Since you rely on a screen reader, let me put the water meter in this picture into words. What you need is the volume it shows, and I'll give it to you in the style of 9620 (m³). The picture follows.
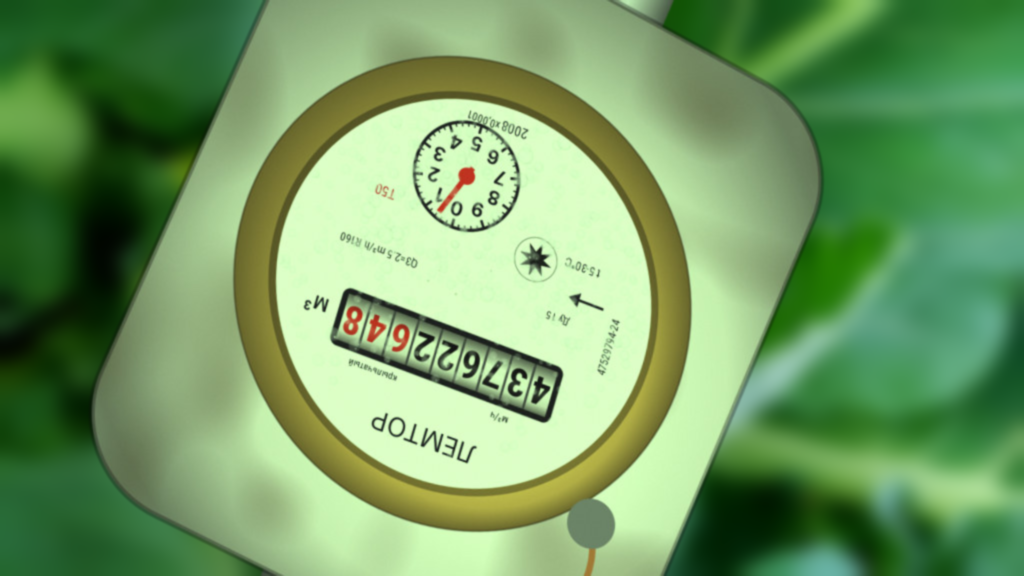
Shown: 437622.6480 (m³)
